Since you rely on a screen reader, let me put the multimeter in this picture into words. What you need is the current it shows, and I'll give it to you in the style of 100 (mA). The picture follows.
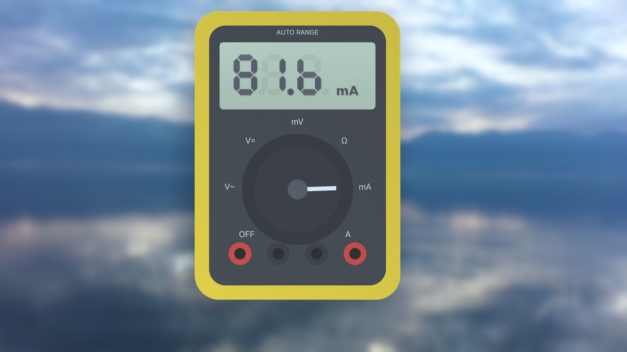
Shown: 81.6 (mA)
